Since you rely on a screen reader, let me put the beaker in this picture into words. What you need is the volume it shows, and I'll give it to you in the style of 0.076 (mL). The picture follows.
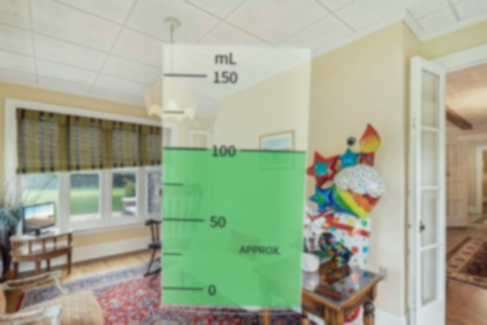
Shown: 100 (mL)
